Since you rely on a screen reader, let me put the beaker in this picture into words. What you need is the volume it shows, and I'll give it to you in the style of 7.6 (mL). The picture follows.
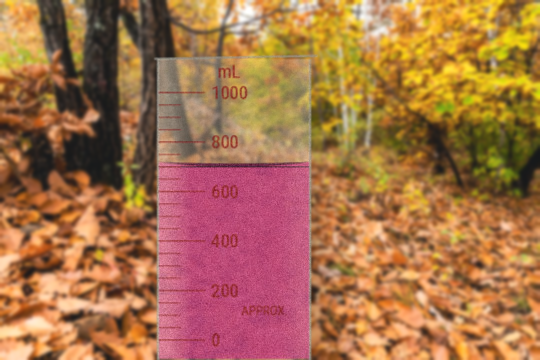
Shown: 700 (mL)
